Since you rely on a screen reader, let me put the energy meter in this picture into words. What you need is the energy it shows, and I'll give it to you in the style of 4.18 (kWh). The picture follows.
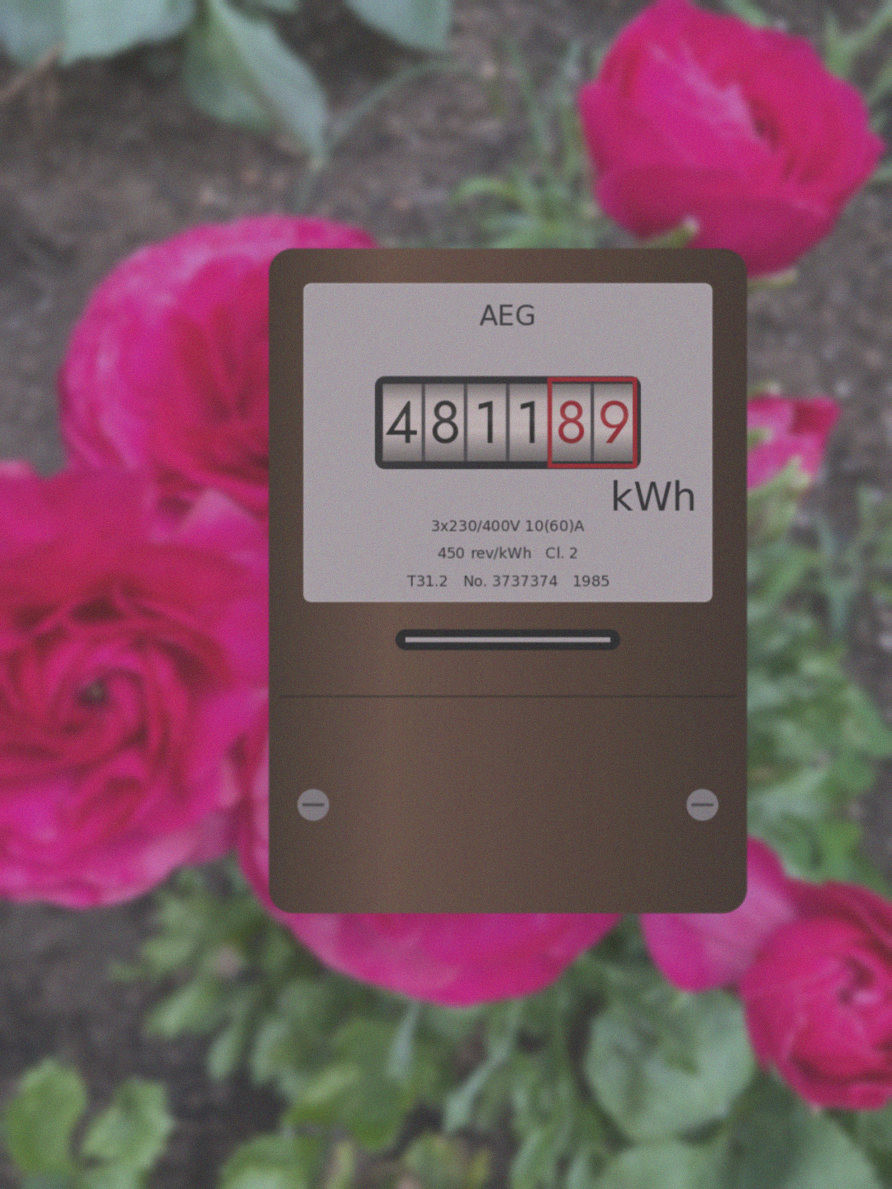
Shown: 4811.89 (kWh)
